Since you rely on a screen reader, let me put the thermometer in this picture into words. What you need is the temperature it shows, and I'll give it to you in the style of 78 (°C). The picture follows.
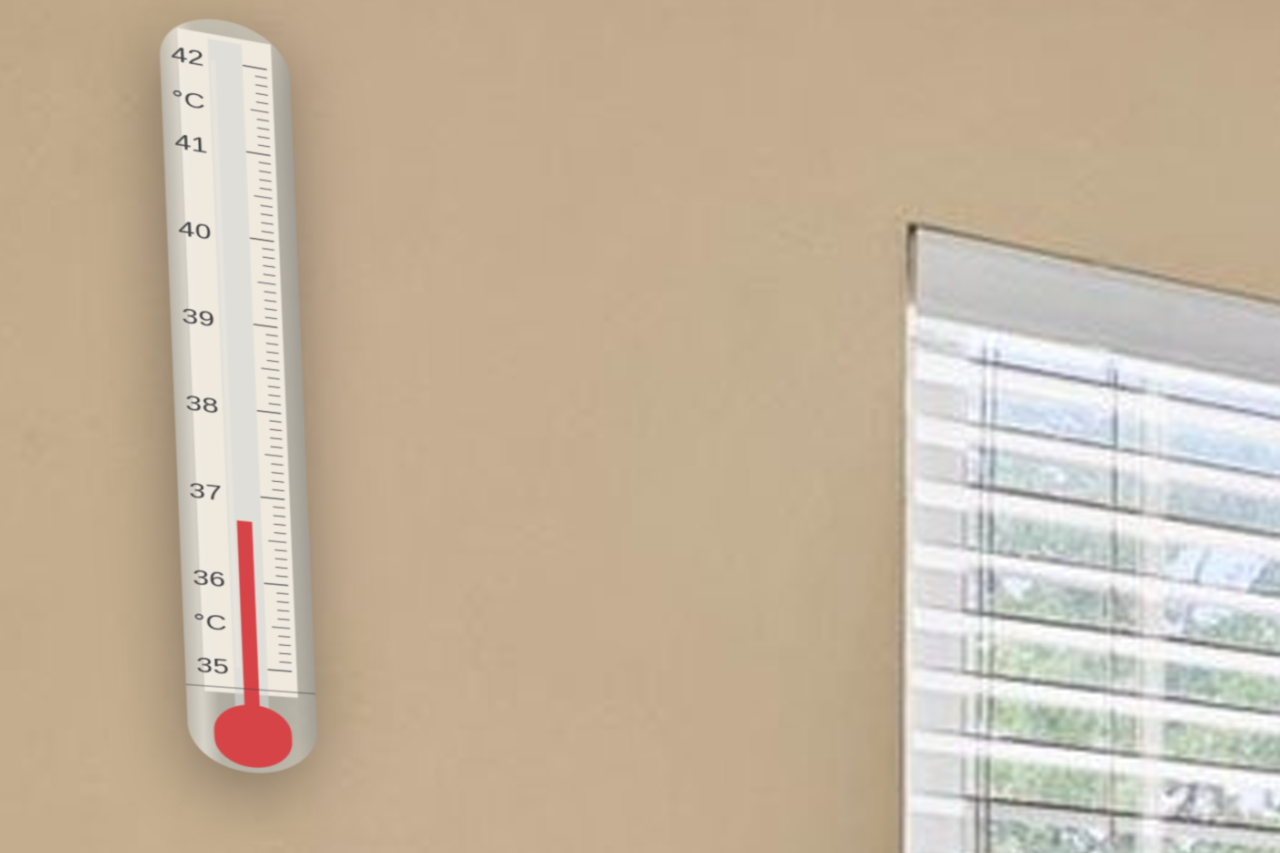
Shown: 36.7 (°C)
